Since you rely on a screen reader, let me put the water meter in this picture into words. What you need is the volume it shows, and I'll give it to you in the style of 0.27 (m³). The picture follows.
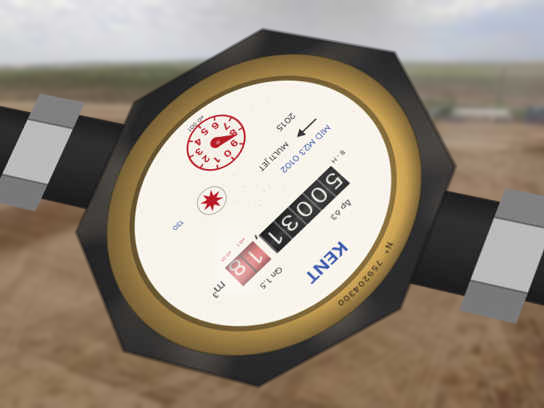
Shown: 50031.178 (m³)
